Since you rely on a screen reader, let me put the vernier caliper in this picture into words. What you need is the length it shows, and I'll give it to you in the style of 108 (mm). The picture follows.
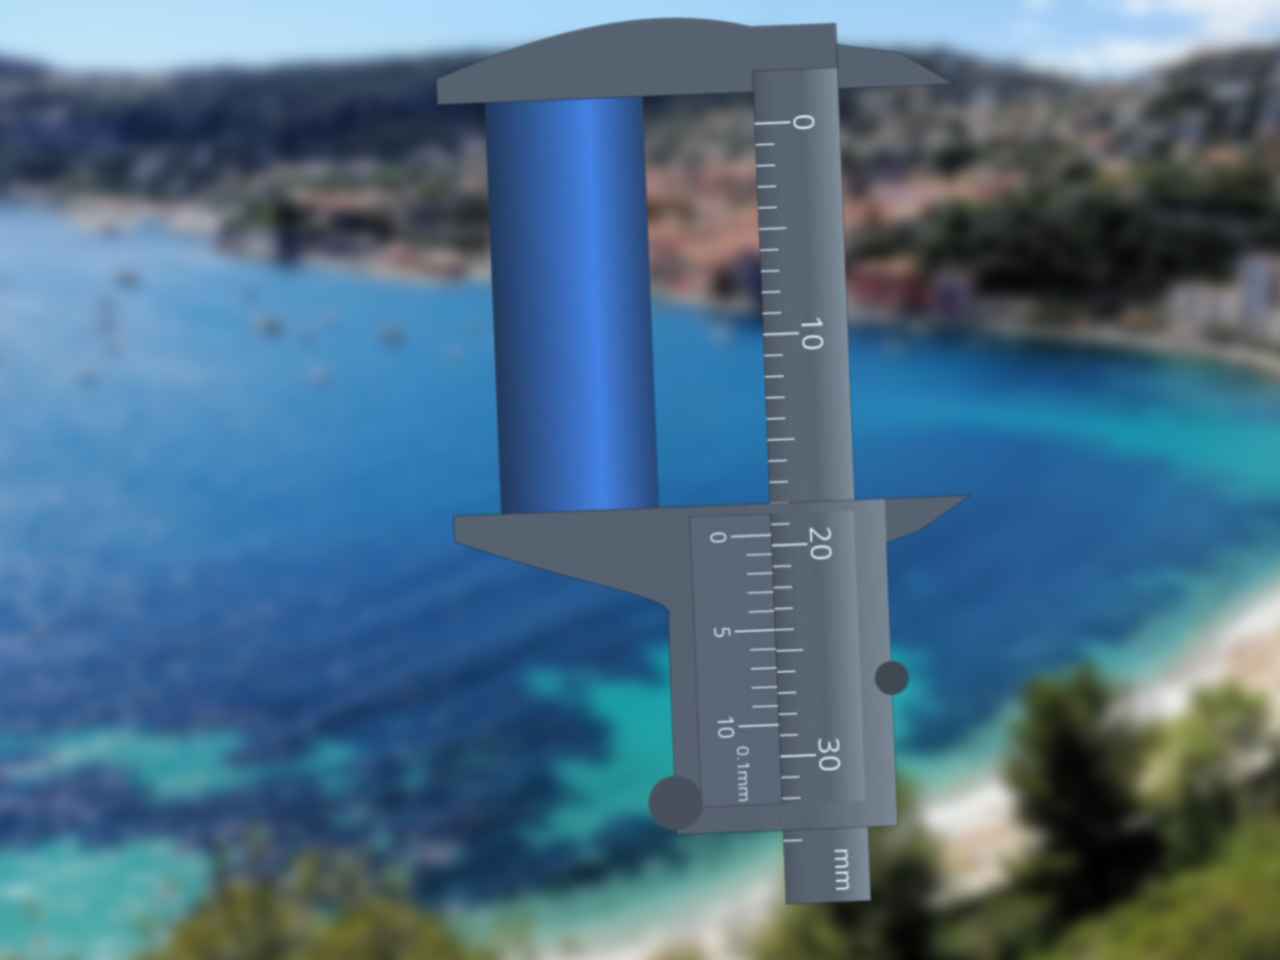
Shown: 19.5 (mm)
